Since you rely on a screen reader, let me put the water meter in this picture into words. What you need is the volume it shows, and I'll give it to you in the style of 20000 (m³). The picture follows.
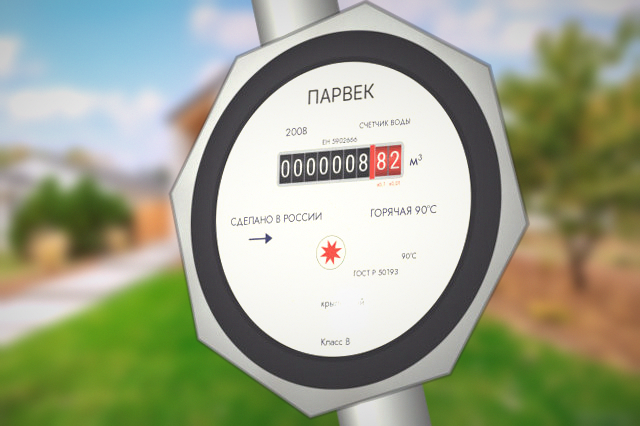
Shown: 8.82 (m³)
